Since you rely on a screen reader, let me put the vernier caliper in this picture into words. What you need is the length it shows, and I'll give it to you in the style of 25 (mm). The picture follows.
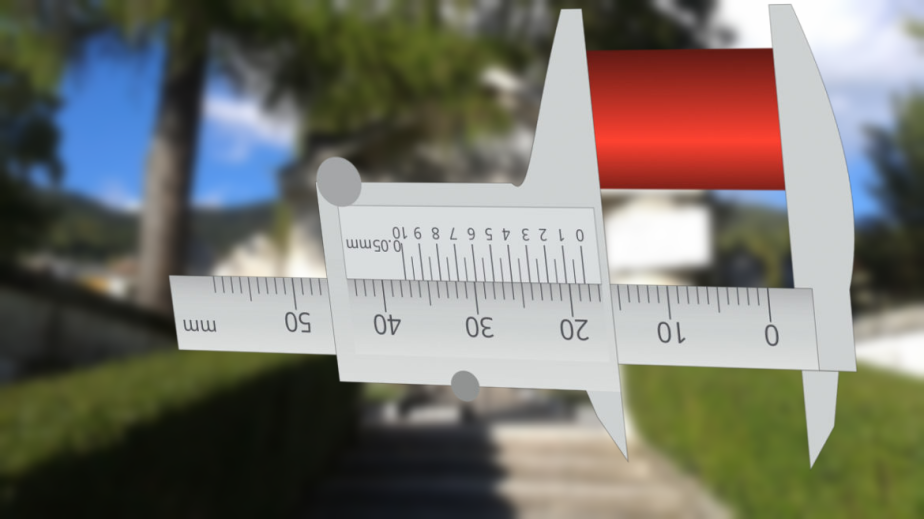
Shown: 18.4 (mm)
